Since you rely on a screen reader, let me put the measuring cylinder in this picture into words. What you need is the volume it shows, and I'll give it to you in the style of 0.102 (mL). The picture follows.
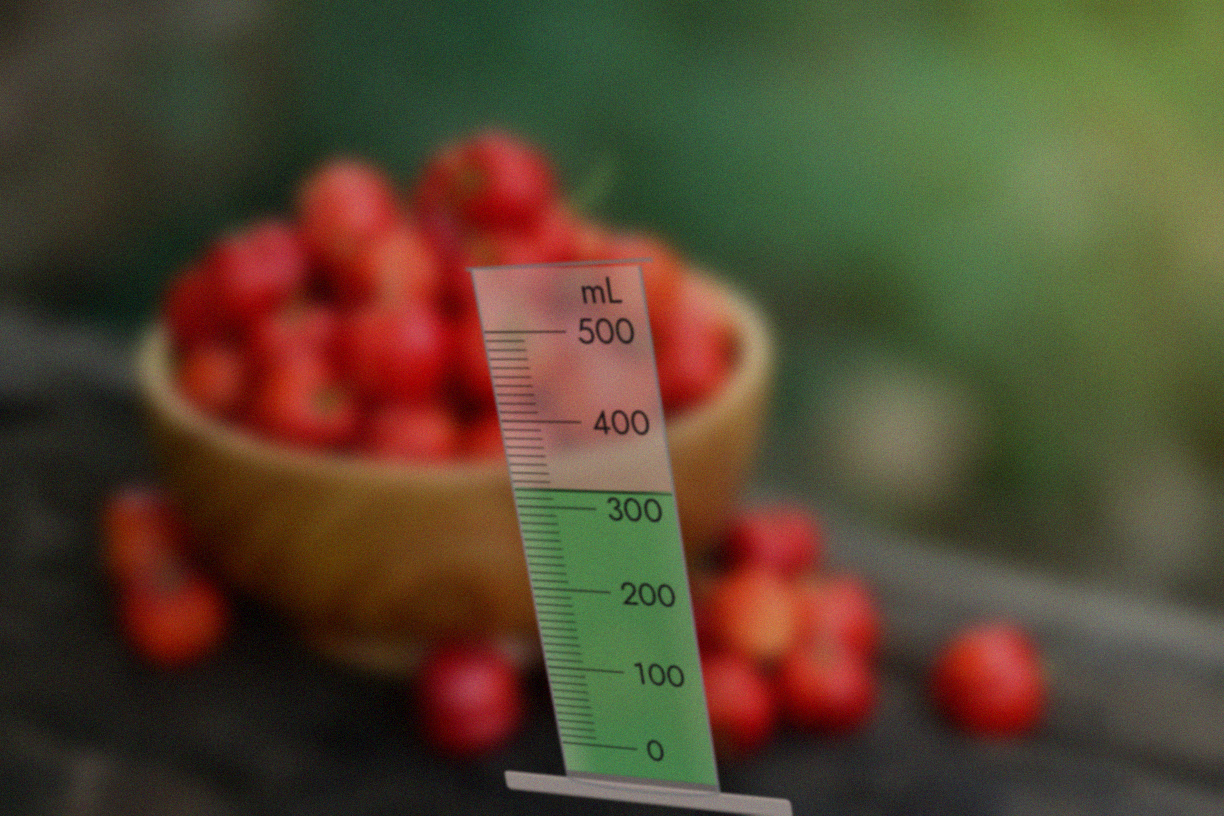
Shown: 320 (mL)
